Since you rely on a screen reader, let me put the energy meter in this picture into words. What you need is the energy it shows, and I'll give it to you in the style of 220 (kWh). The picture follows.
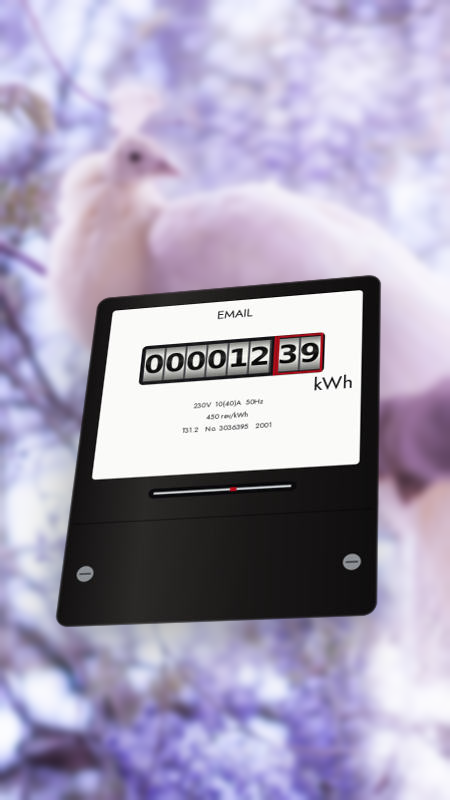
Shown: 12.39 (kWh)
